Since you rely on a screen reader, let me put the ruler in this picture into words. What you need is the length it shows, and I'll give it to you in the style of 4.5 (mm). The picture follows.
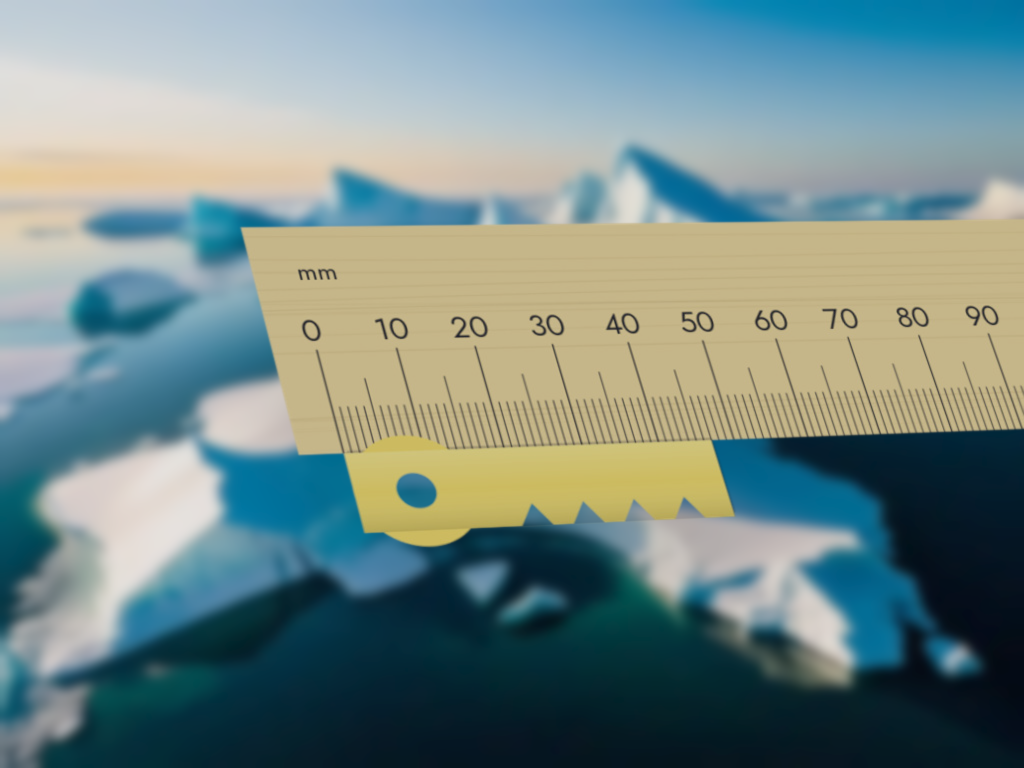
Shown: 47 (mm)
